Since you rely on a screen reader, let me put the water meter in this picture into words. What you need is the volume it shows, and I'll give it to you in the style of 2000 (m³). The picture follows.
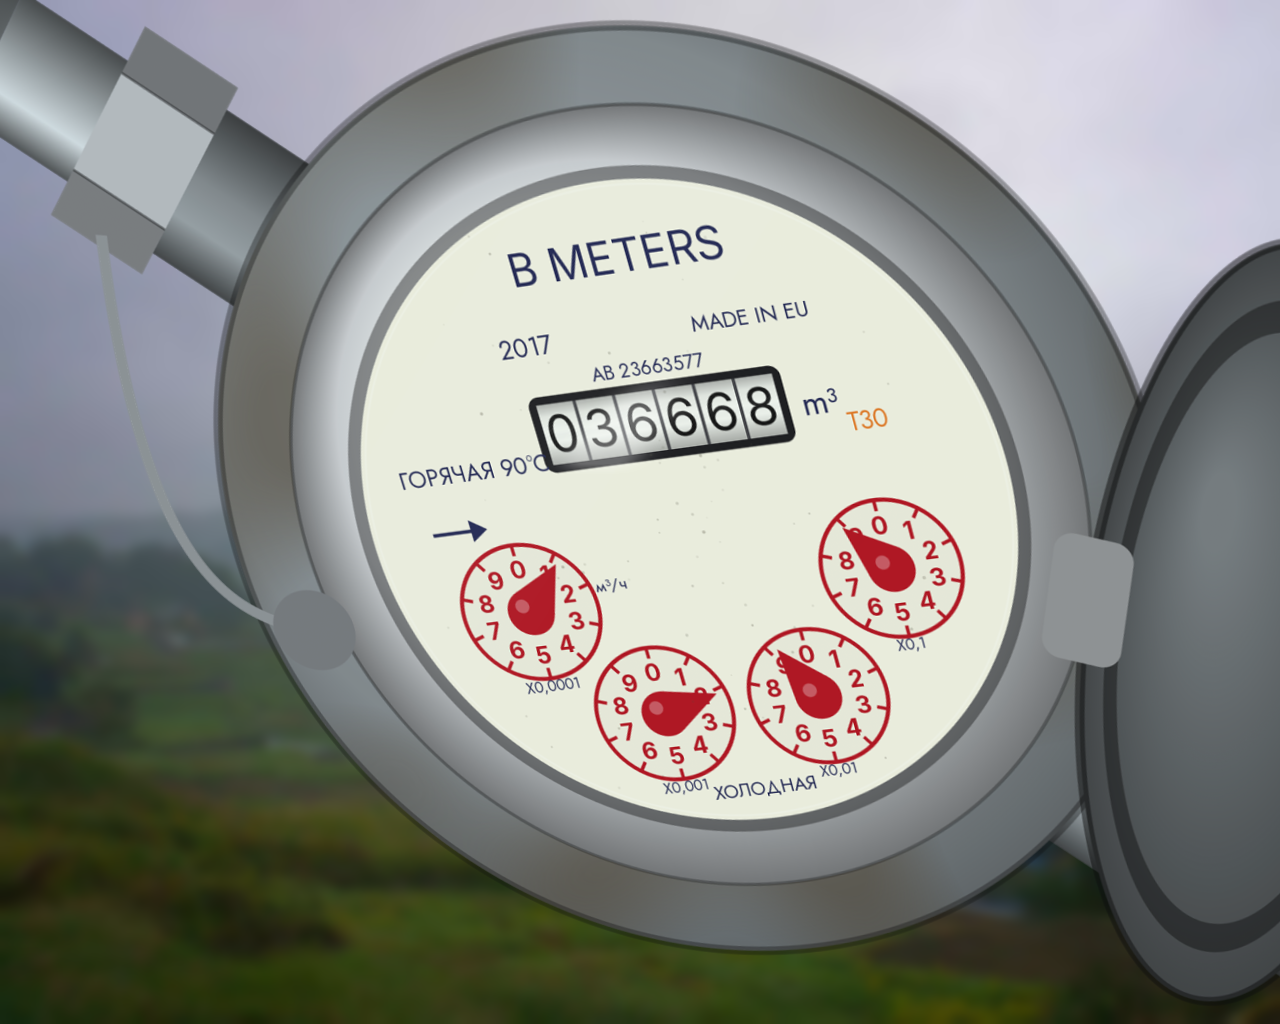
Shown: 36668.8921 (m³)
